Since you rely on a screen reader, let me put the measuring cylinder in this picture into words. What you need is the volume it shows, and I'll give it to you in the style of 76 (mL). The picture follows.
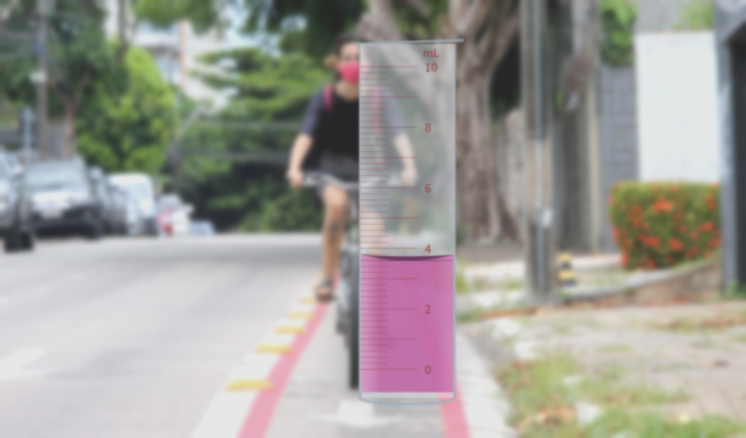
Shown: 3.6 (mL)
